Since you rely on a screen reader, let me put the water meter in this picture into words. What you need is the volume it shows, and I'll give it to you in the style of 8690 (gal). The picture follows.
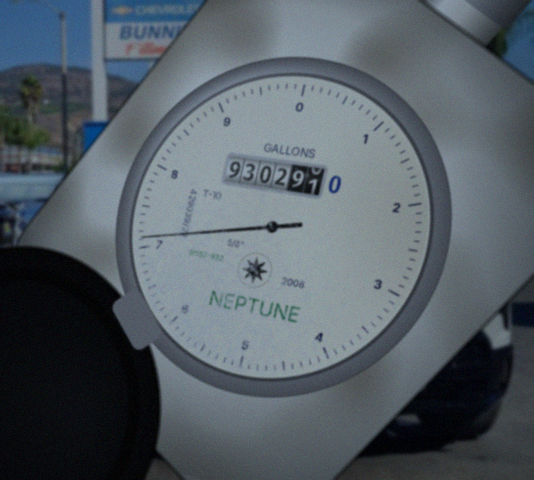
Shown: 9302907.1 (gal)
